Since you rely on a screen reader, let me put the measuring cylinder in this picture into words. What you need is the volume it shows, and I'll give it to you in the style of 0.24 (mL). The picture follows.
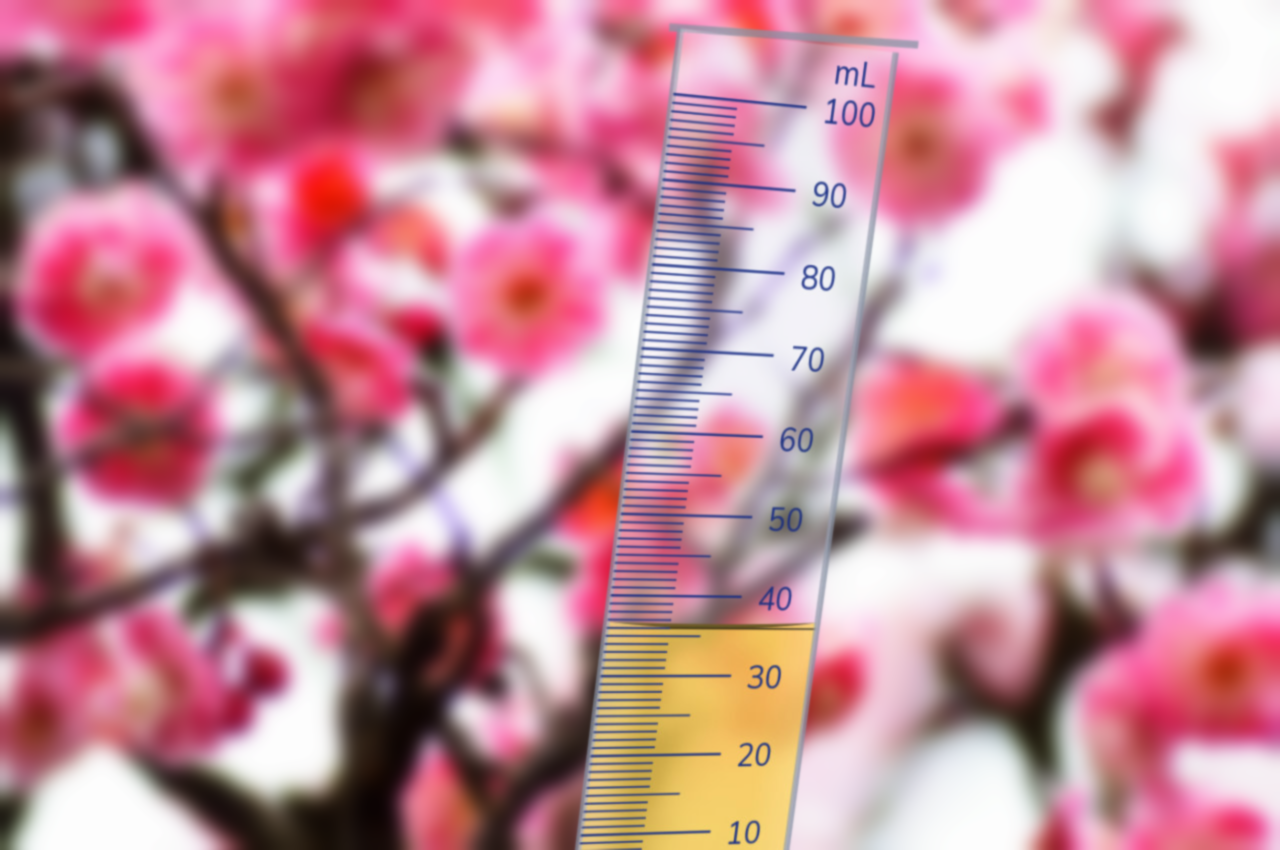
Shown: 36 (mL)
